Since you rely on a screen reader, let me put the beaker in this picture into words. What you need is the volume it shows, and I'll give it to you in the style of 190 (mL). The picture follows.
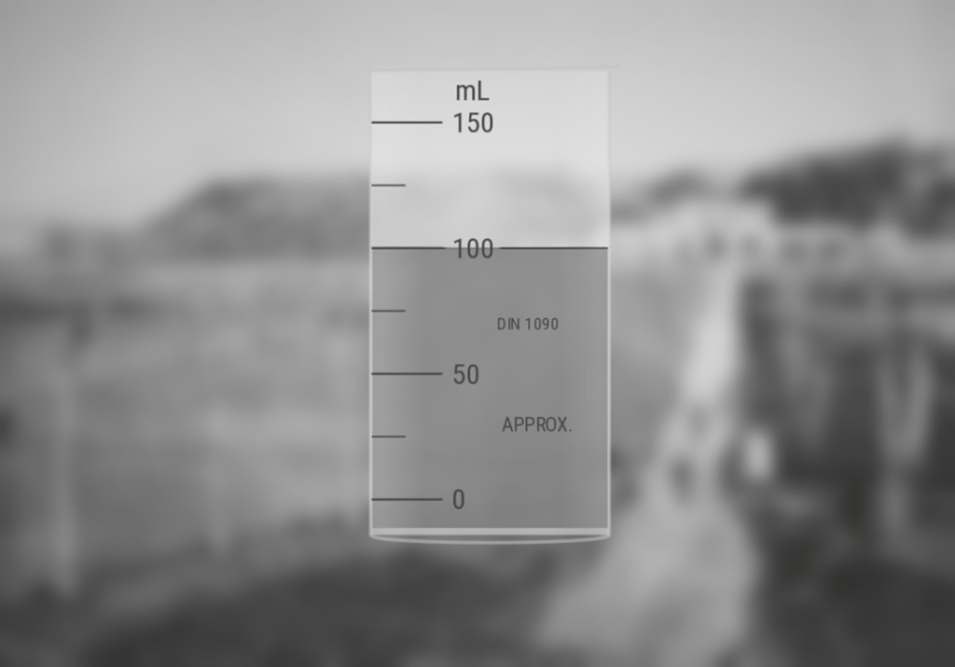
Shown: 100 (mL)
